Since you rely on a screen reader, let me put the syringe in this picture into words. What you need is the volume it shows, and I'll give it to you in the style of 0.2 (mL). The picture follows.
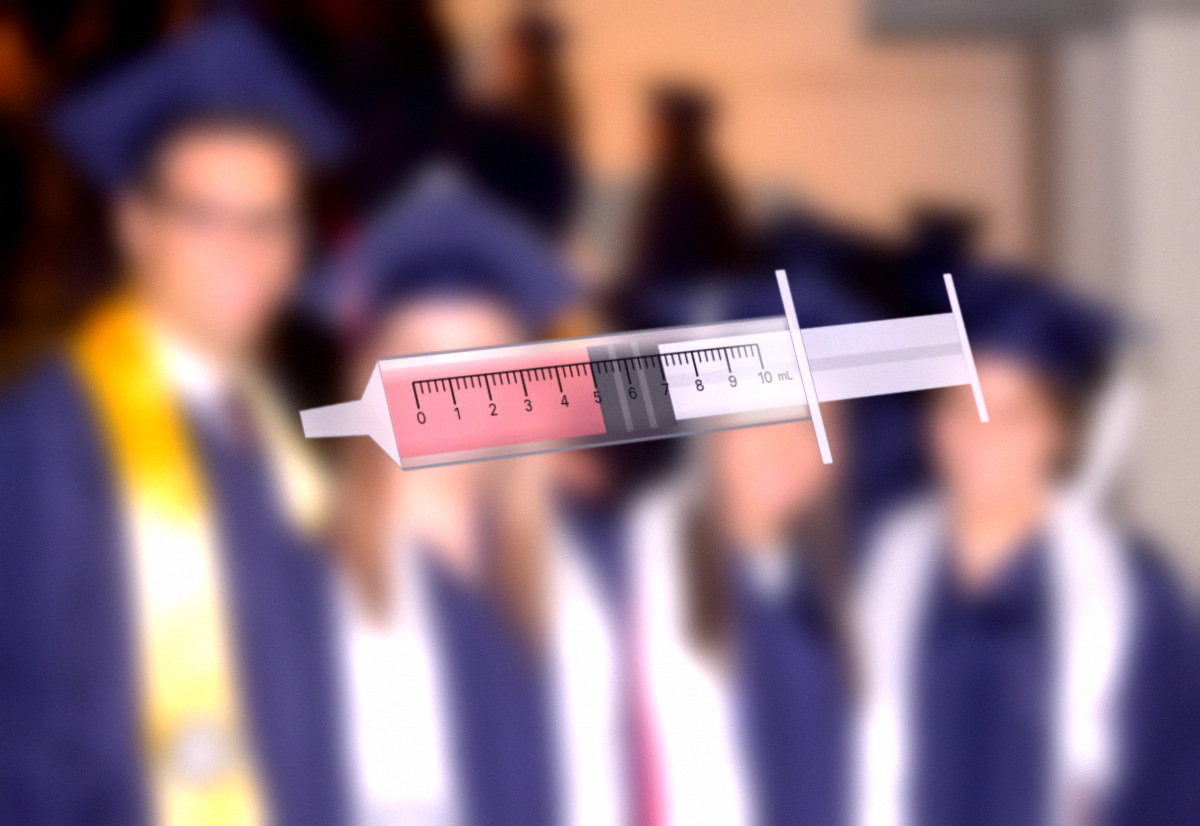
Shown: 5 (mL)
